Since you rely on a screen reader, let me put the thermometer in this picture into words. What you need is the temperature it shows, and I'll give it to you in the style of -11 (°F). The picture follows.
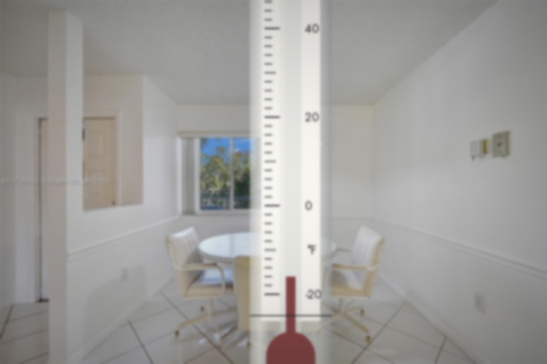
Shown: -16 (°F)
